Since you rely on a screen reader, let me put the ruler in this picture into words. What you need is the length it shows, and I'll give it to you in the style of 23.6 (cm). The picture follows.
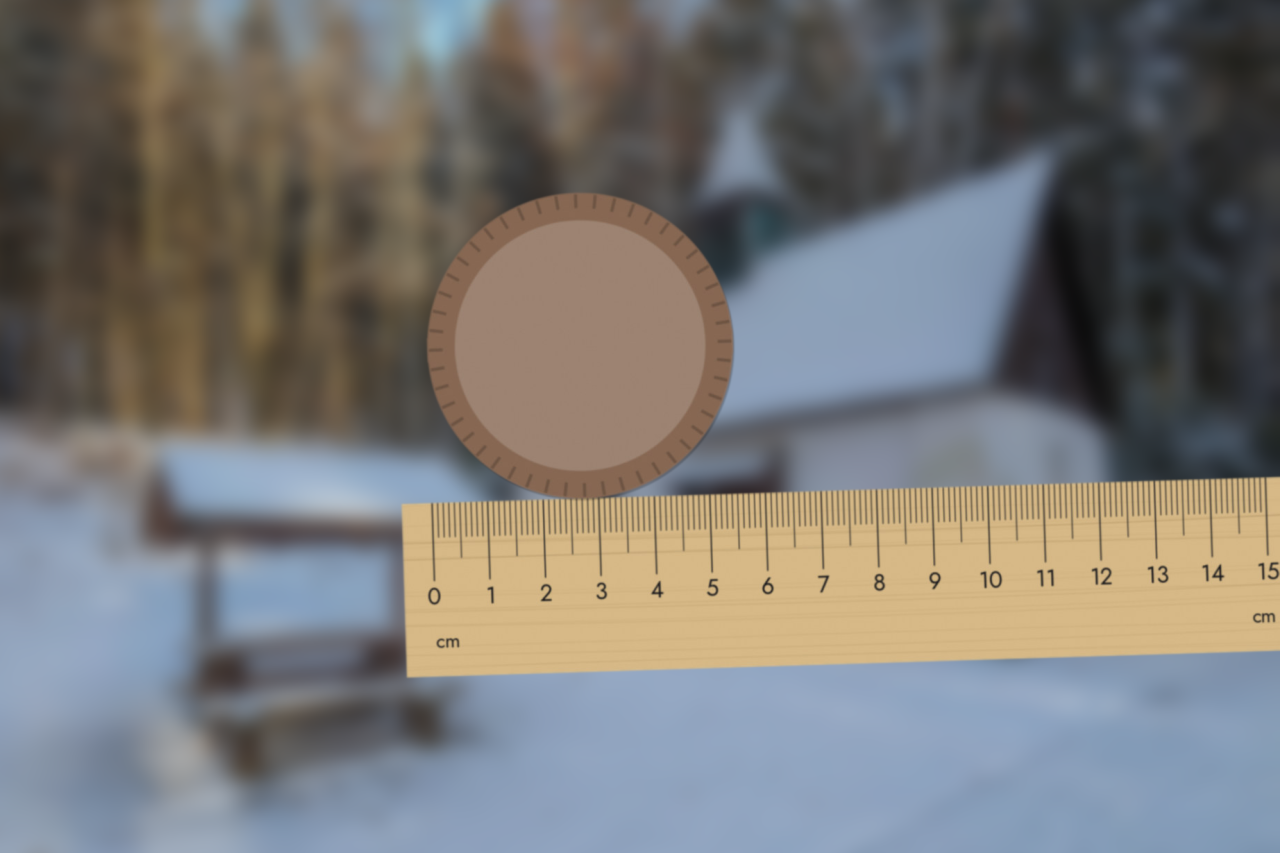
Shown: 5.5 (cm)
